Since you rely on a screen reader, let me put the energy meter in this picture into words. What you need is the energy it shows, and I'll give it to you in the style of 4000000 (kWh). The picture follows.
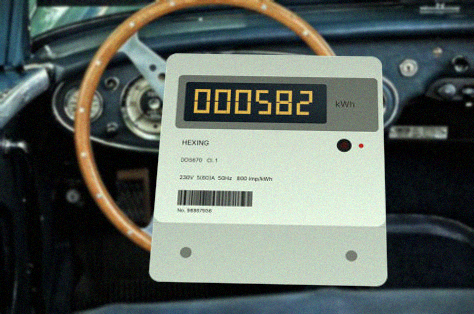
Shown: 582 (kWh)
